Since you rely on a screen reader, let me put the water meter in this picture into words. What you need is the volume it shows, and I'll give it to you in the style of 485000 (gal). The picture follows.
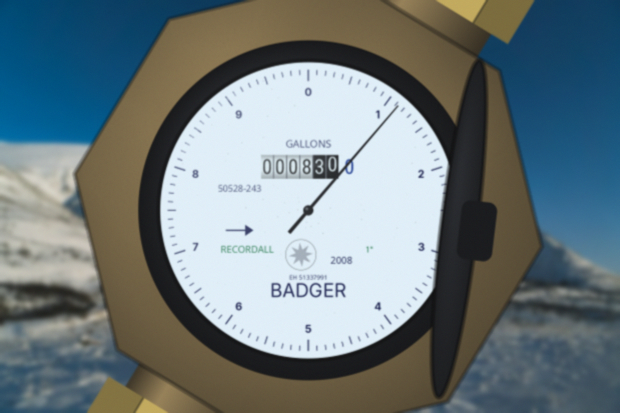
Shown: 8301.1 (gal)
